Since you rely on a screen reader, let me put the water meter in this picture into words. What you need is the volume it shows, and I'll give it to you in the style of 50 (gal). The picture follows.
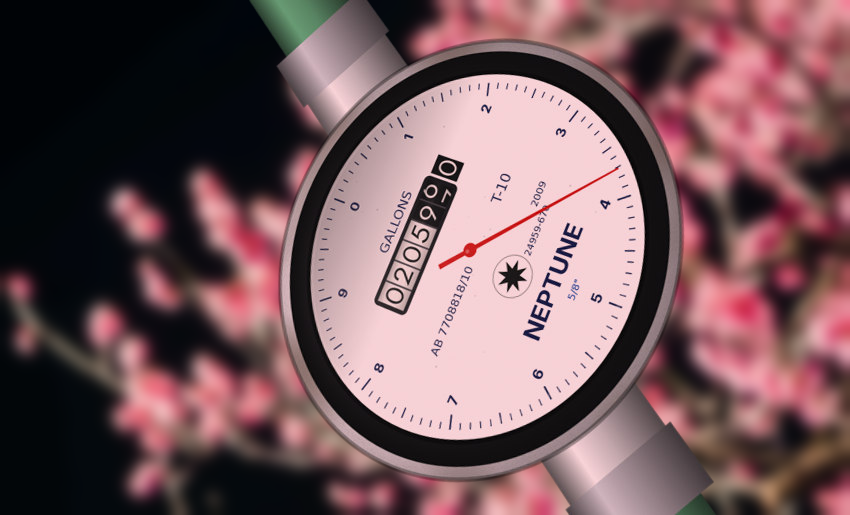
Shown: 205963.7 (gal)
